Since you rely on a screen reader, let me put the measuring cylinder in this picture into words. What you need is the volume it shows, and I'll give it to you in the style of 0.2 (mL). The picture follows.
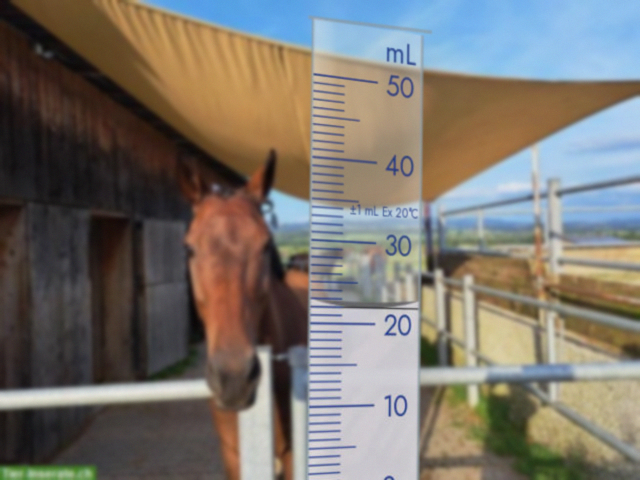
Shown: 22 (mL)
